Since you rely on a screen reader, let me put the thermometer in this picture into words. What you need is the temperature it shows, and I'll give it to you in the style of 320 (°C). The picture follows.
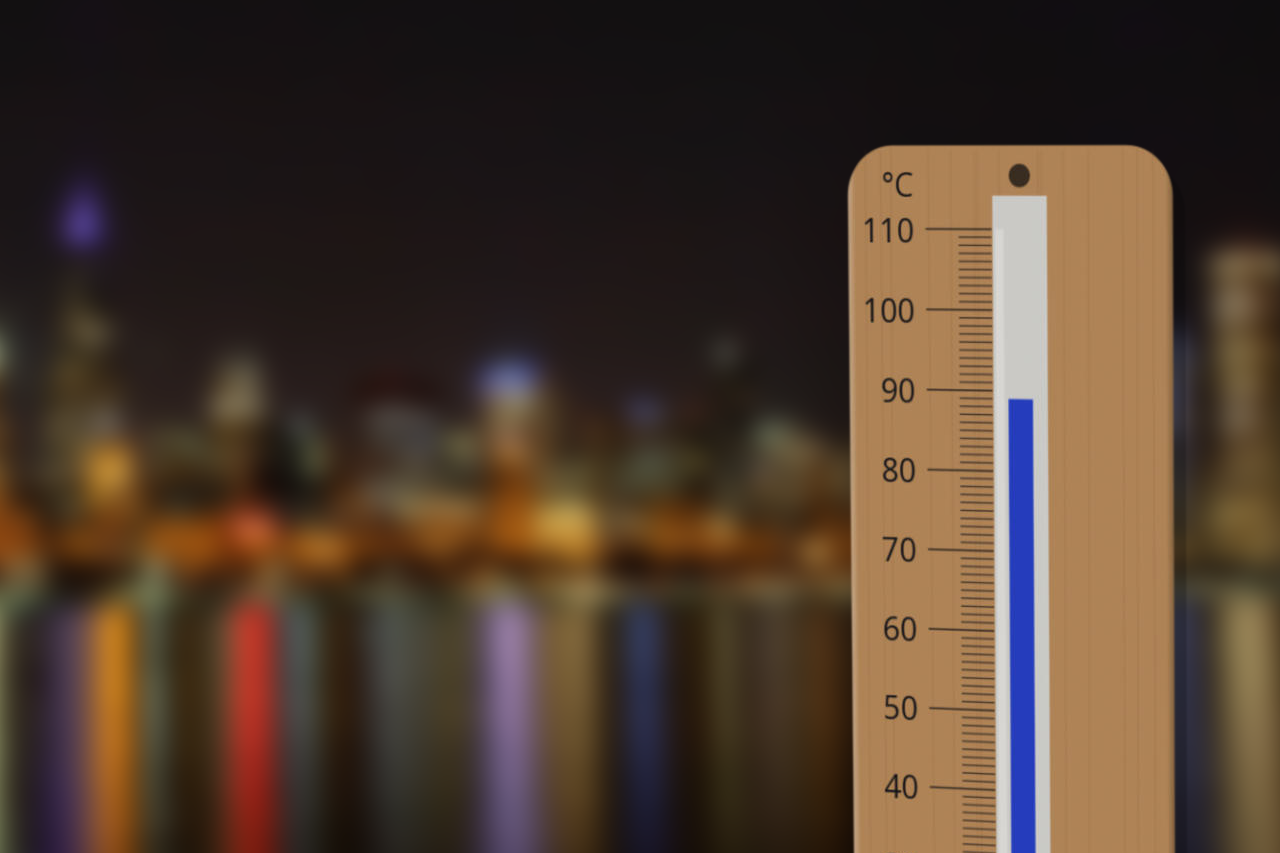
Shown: 89 (°C)
